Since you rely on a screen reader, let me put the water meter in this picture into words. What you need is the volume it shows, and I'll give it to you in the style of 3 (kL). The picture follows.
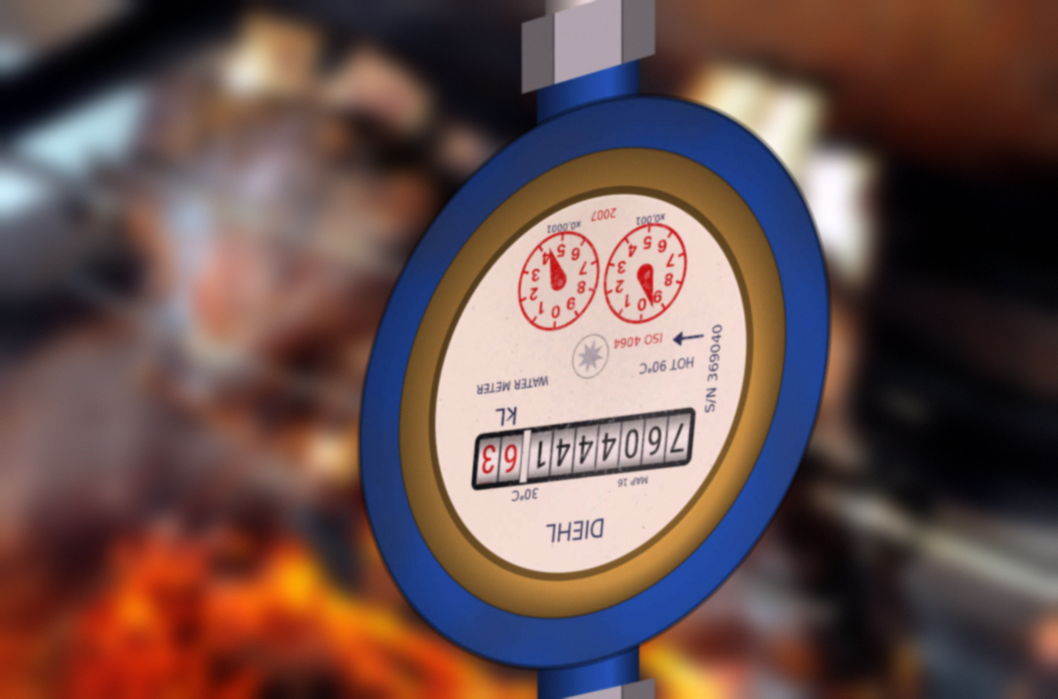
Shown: 7604441.6294 (kL)
